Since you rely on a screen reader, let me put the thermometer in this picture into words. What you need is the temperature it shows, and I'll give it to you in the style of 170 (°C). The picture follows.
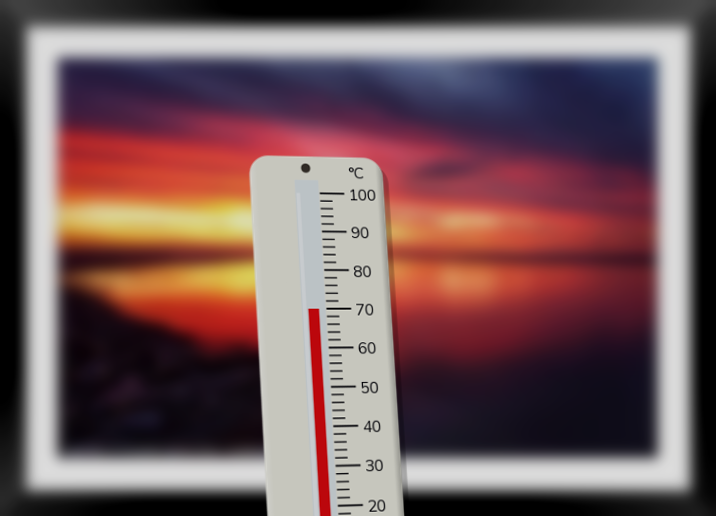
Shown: 70 (°C)
